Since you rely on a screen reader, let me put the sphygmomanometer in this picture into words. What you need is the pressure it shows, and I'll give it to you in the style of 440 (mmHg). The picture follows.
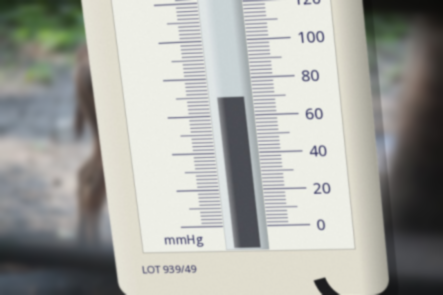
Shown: 70 (mmHg)
